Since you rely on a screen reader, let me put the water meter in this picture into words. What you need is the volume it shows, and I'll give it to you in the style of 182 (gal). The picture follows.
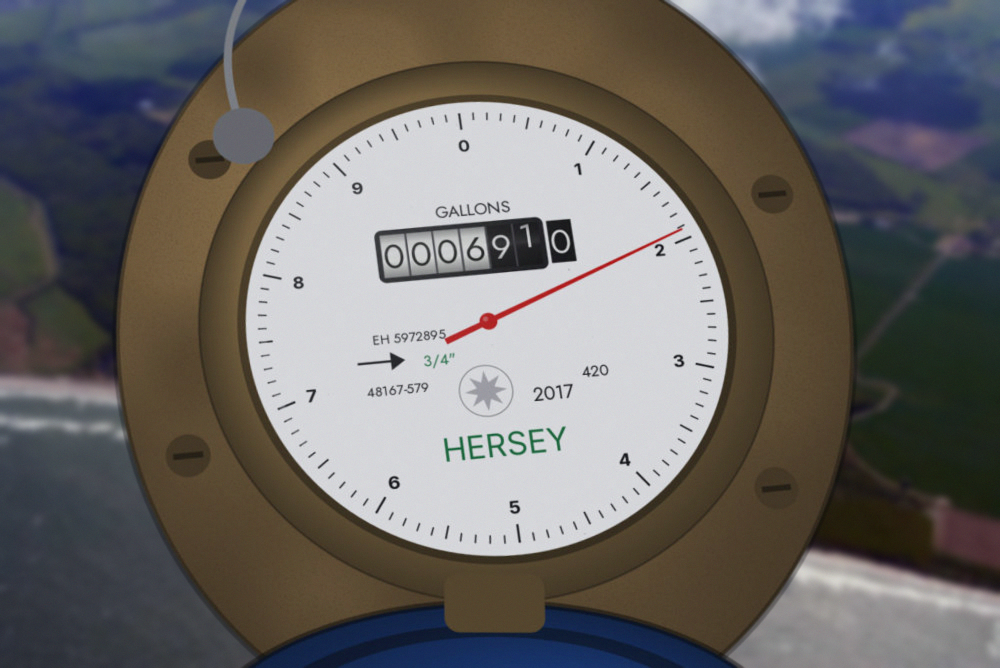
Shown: 6911.9 (gal)
